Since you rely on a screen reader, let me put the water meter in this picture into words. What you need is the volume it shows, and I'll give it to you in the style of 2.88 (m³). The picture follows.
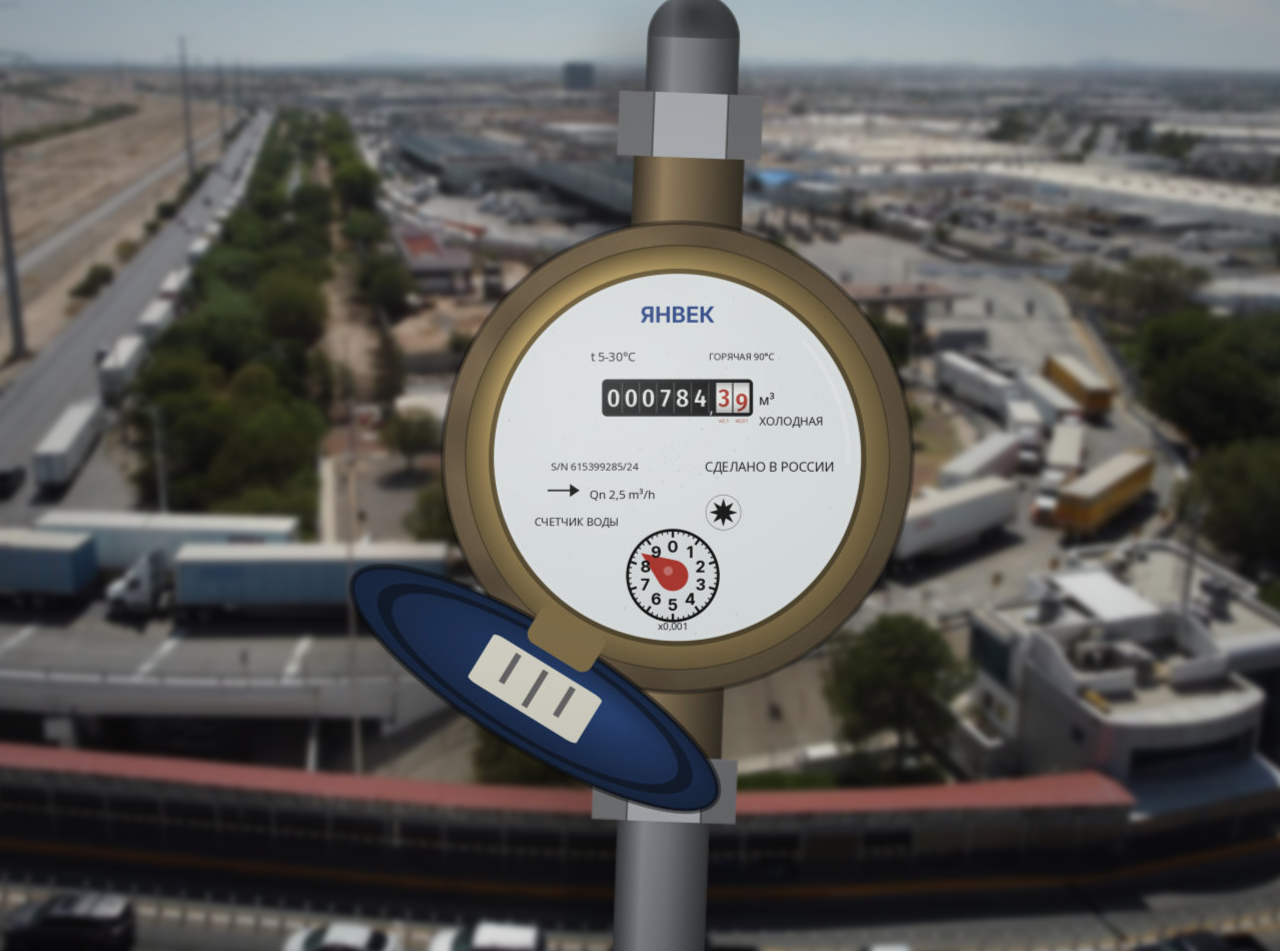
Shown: 784.388 (m³)
